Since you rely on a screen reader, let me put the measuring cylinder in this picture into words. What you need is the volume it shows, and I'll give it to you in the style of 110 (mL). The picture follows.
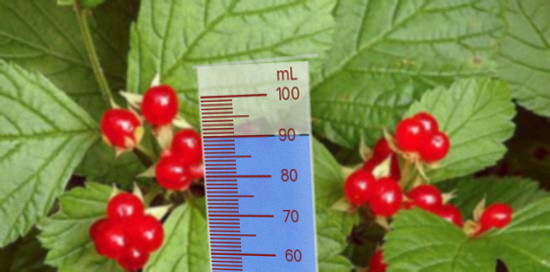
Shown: 90 (mL)
